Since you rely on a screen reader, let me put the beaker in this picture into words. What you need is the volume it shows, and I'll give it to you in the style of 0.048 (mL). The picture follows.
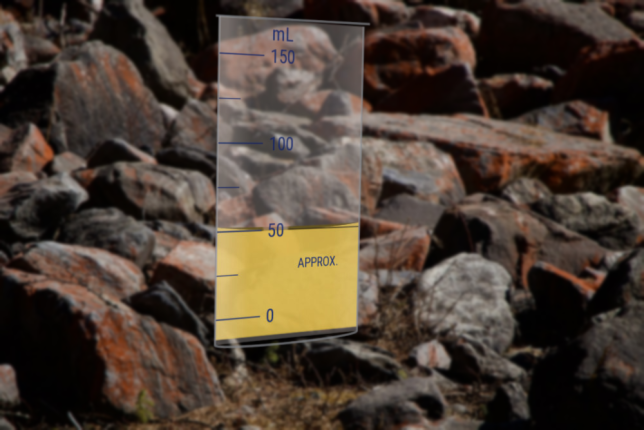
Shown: 50 (mL)
